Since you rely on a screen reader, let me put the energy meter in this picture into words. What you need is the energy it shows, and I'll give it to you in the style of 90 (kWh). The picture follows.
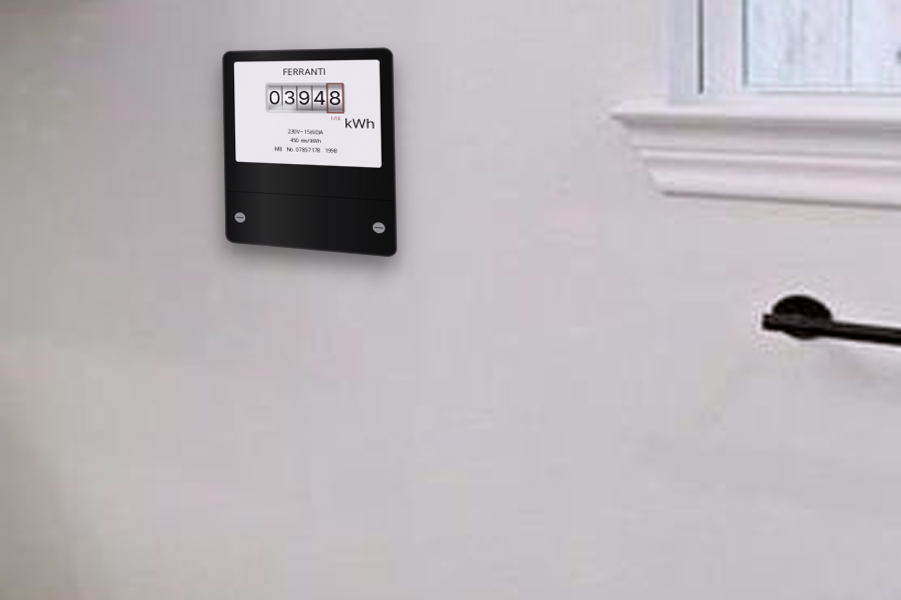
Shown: 394.8 (kWh)
